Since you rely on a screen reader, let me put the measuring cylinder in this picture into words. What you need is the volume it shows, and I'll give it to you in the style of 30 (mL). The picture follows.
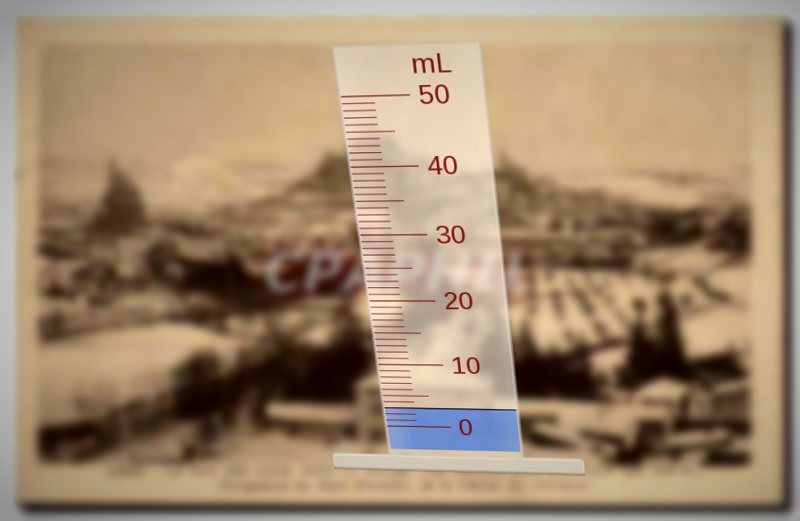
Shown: 3 (mL)
